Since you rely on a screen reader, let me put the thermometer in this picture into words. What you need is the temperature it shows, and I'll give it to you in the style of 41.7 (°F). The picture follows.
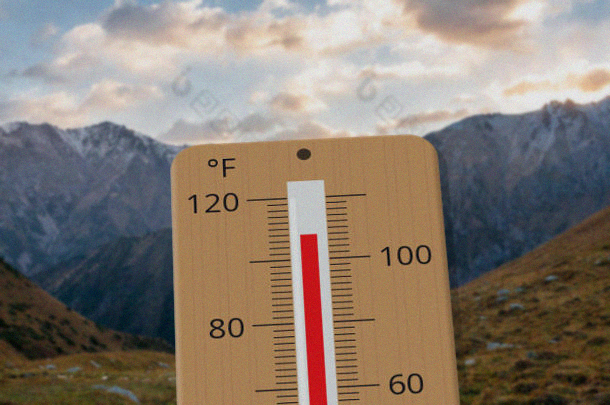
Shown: 108 (°F)
